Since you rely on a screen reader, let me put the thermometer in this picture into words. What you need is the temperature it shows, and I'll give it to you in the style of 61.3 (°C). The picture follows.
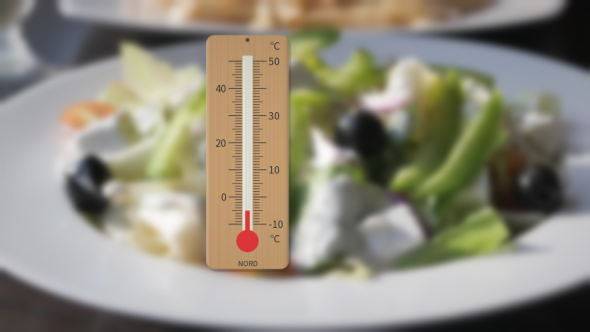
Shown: -5 (°C)
